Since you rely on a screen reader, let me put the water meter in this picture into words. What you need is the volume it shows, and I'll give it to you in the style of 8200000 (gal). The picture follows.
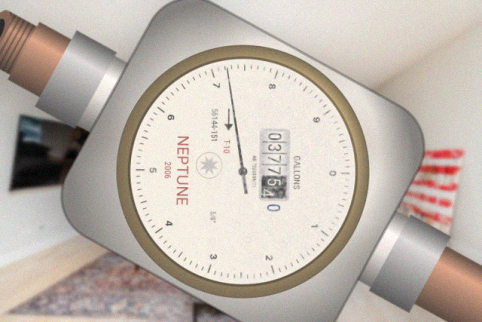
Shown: 377537.2 (gal)
